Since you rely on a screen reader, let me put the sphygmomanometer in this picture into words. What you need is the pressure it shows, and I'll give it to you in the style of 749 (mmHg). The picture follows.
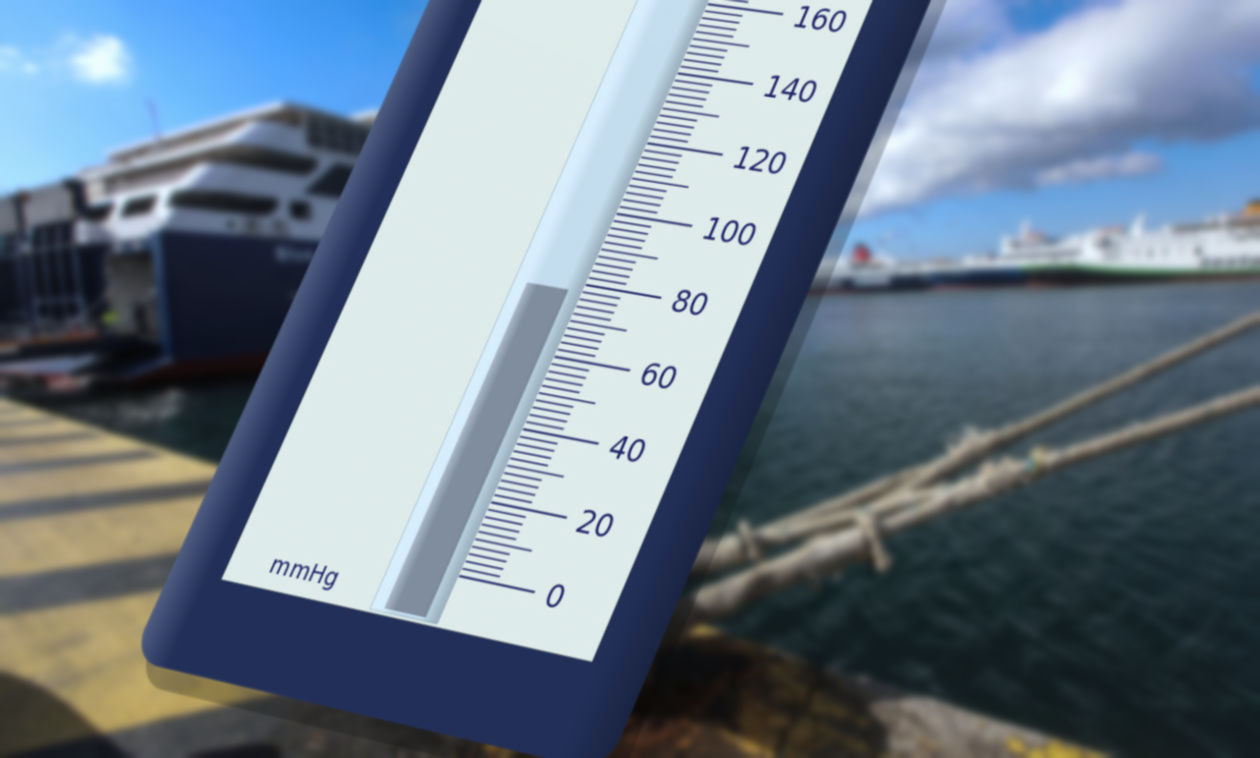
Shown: 78 (mmHg)
